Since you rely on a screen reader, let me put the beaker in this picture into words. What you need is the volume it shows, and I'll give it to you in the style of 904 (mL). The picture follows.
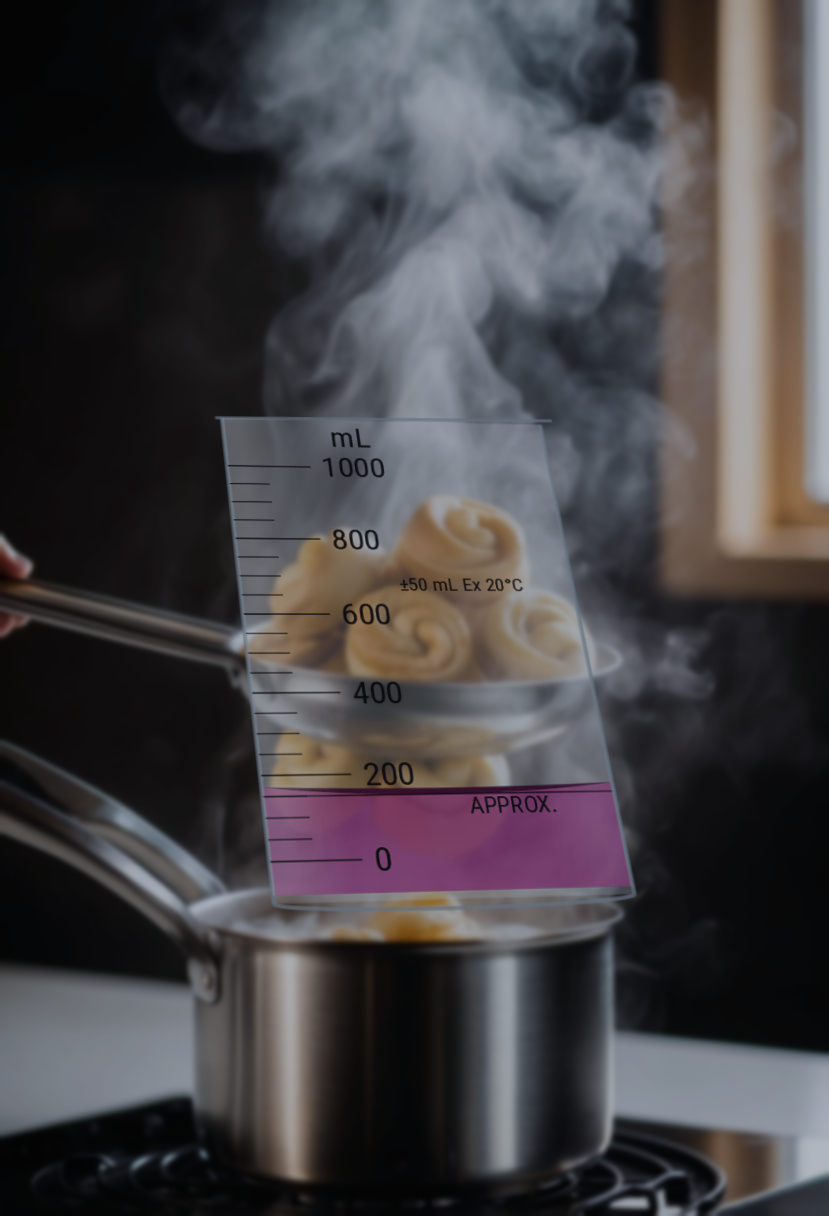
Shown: 150 (mL)
